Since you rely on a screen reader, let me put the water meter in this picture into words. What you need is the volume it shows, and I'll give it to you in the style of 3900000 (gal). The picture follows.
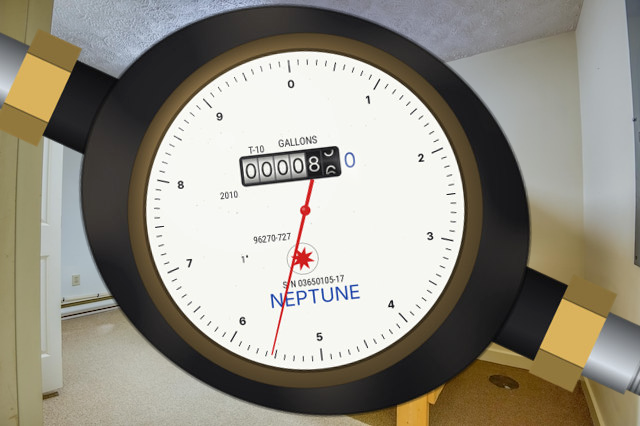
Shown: 855.5 (gal)
